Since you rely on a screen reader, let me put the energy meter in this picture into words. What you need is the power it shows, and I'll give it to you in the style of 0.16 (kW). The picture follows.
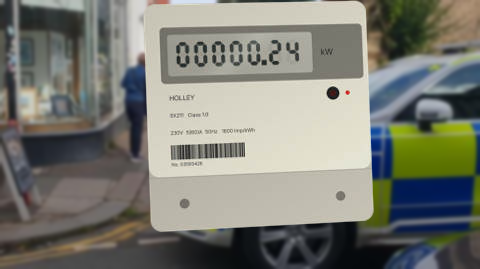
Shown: 0.24 (kW)
